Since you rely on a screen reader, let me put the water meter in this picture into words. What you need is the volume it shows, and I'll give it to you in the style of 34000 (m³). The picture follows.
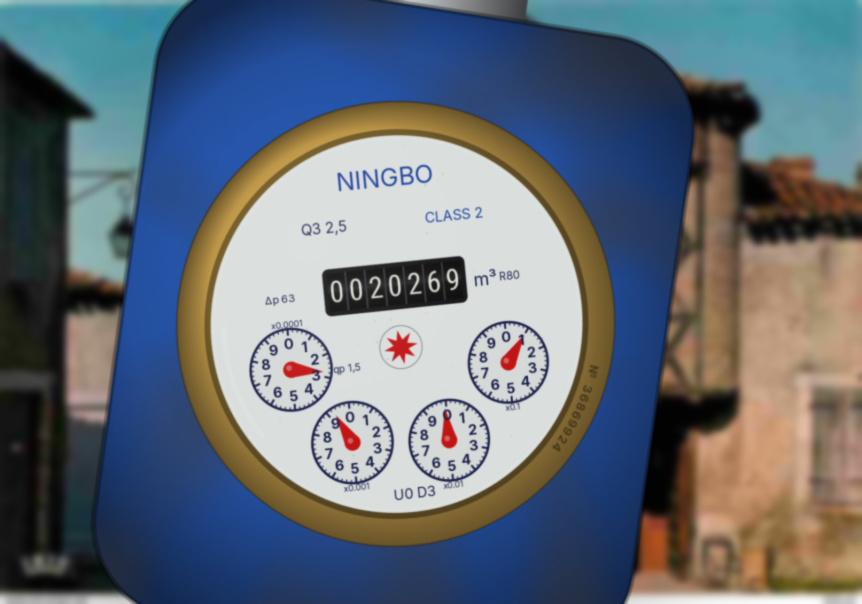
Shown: 20269.0992 (m³)
